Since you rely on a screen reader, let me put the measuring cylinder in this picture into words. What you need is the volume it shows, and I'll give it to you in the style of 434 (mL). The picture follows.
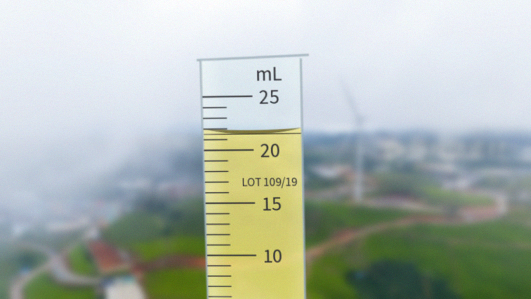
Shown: 21.5 (mL)
